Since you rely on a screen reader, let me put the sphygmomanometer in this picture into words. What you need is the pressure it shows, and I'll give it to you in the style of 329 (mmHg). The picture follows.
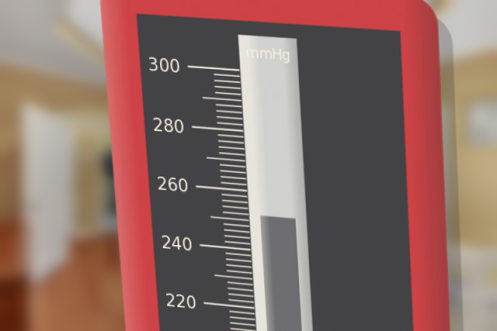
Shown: 252 (mmHg)
